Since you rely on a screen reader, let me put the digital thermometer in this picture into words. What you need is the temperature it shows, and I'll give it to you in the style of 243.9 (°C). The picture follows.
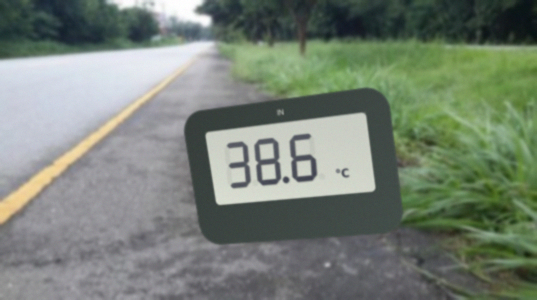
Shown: 38.6 (°C)
